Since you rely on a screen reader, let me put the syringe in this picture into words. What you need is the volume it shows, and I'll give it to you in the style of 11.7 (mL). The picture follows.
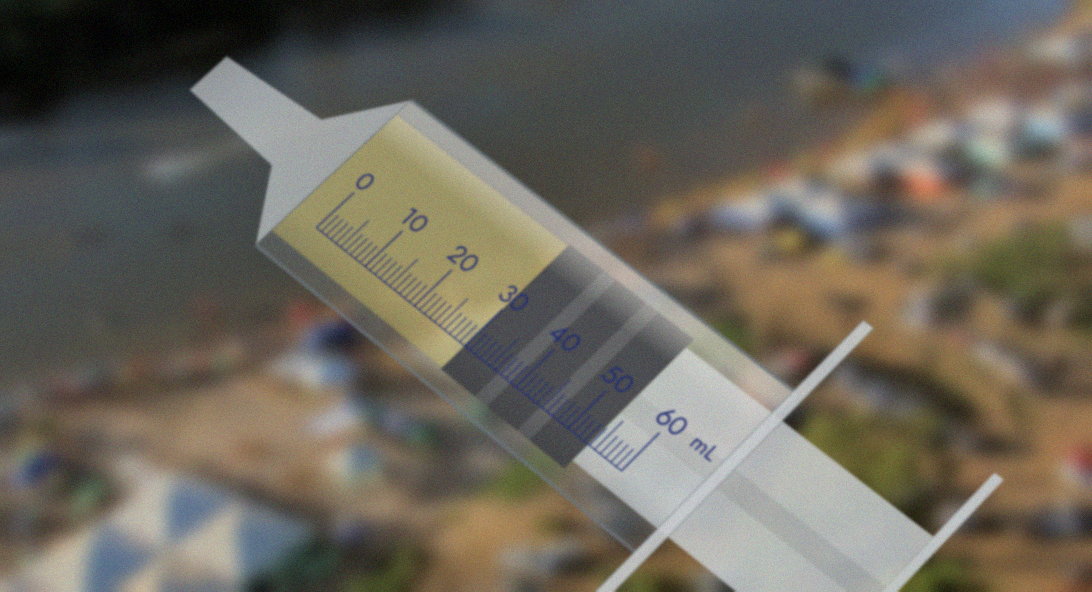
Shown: 30 (mL)
